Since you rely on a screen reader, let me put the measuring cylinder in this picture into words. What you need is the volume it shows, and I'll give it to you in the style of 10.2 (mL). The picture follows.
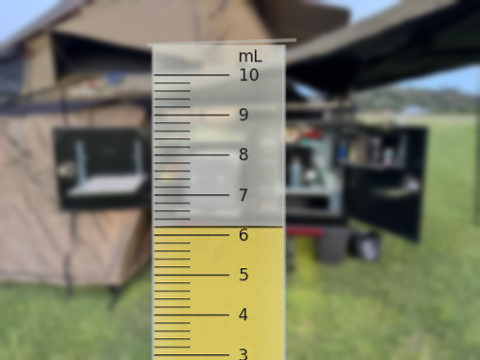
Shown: 6.2 (mL)
